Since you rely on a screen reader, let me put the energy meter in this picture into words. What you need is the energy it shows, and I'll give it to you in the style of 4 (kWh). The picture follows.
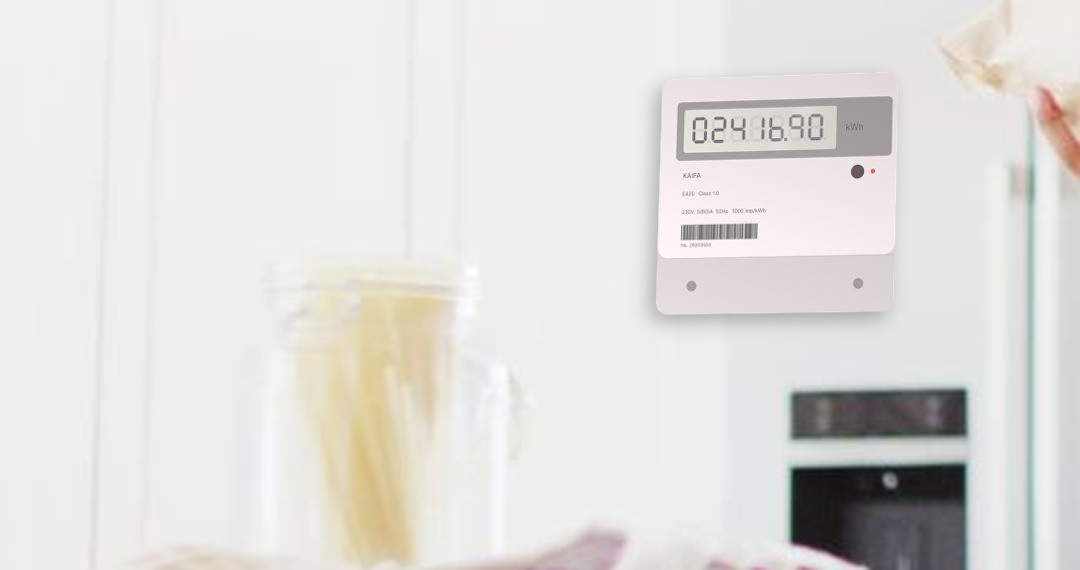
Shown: 2416.90 (kWh)
